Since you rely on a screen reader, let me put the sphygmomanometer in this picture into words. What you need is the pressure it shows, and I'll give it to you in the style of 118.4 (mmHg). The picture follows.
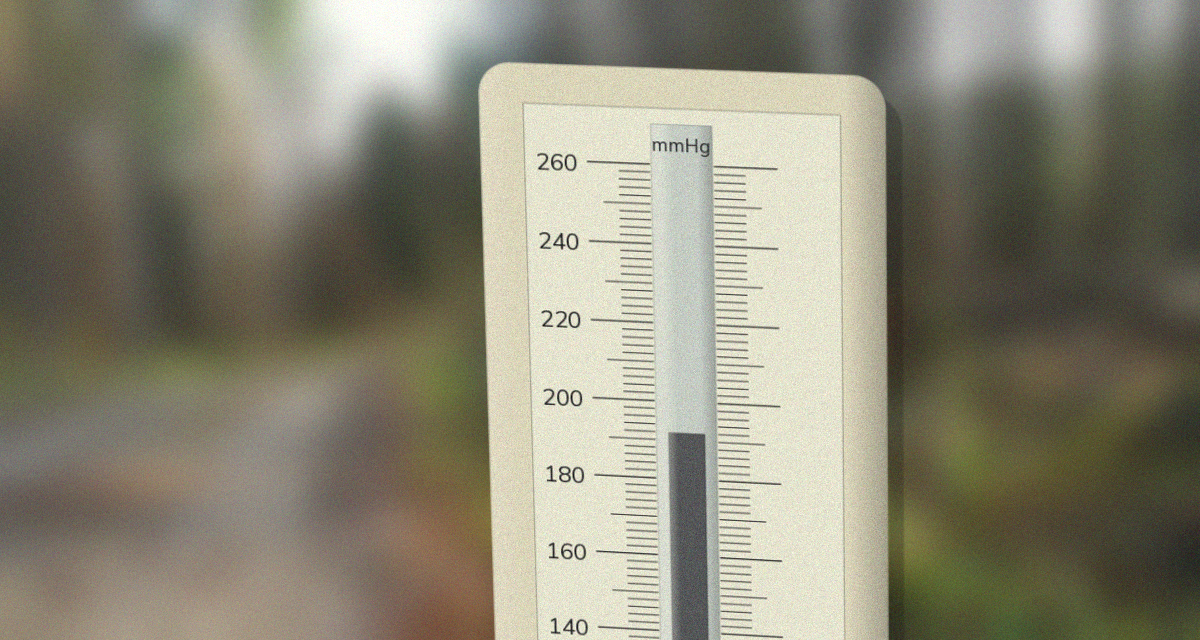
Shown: 192 (mmHg)
